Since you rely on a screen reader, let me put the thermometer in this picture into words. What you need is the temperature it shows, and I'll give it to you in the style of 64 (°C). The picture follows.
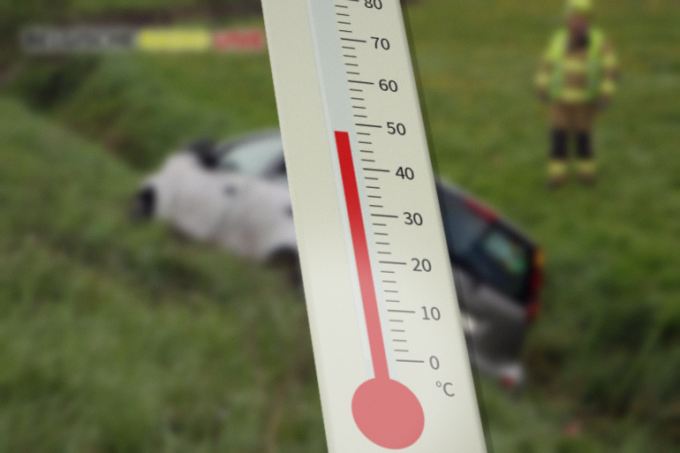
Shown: 48 (°C)
